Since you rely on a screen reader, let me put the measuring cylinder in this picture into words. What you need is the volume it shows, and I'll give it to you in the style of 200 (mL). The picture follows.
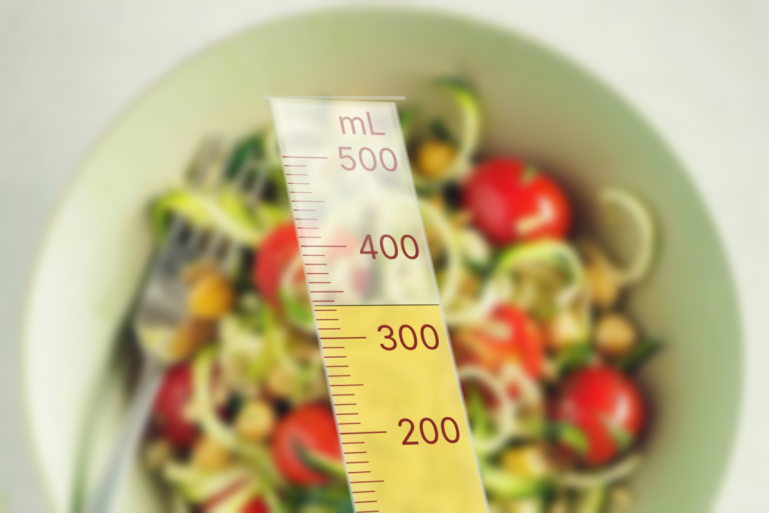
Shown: 335 (mL)
